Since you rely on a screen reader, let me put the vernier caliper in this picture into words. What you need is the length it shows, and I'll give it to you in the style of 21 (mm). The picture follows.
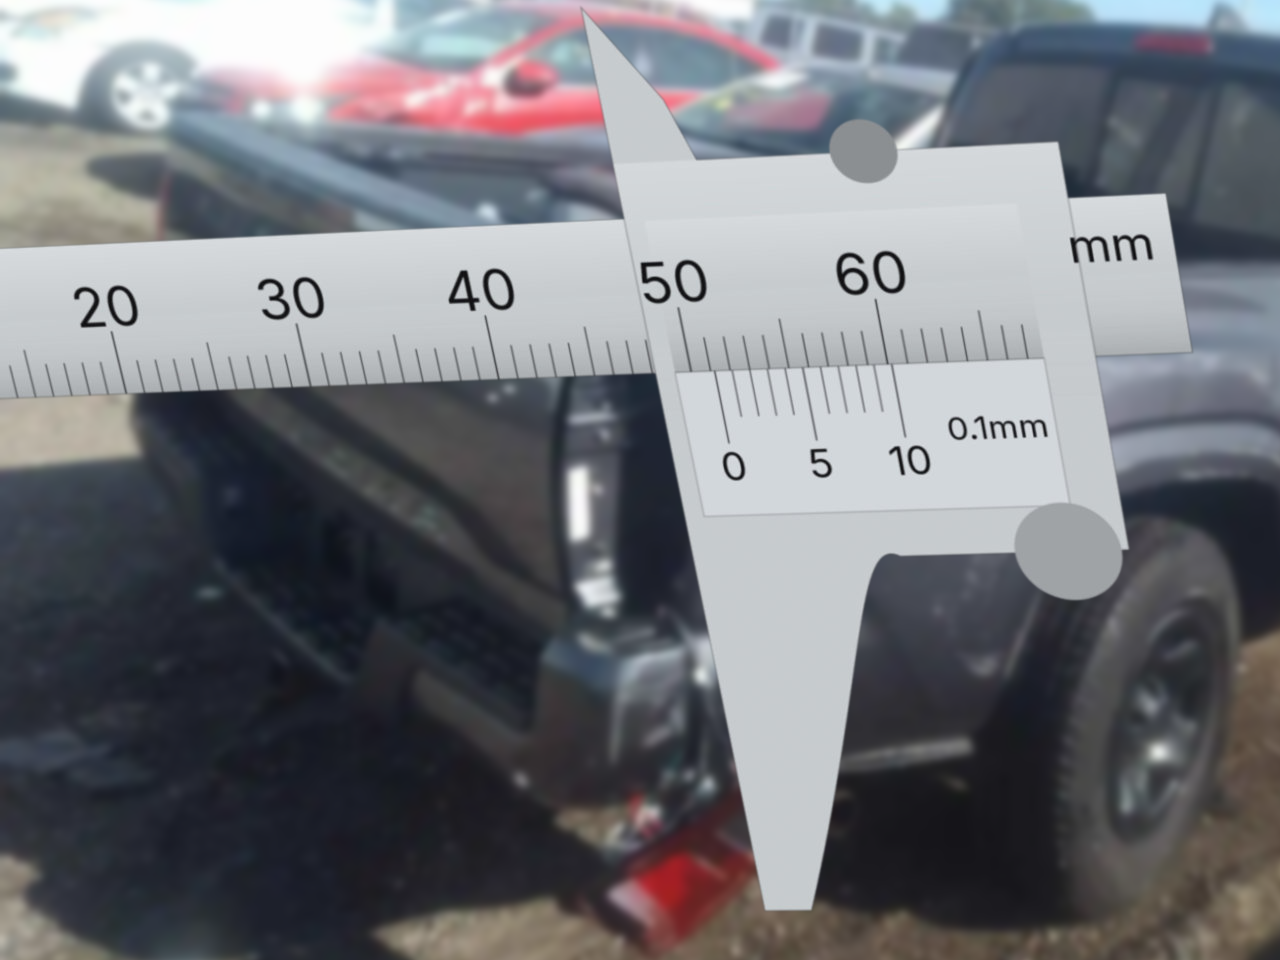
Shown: 51.2 (mm)
